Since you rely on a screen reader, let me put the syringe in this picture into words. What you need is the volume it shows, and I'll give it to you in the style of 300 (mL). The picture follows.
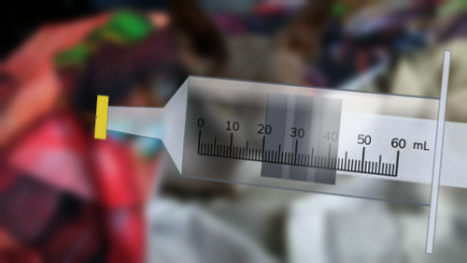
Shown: 20 (mL)
